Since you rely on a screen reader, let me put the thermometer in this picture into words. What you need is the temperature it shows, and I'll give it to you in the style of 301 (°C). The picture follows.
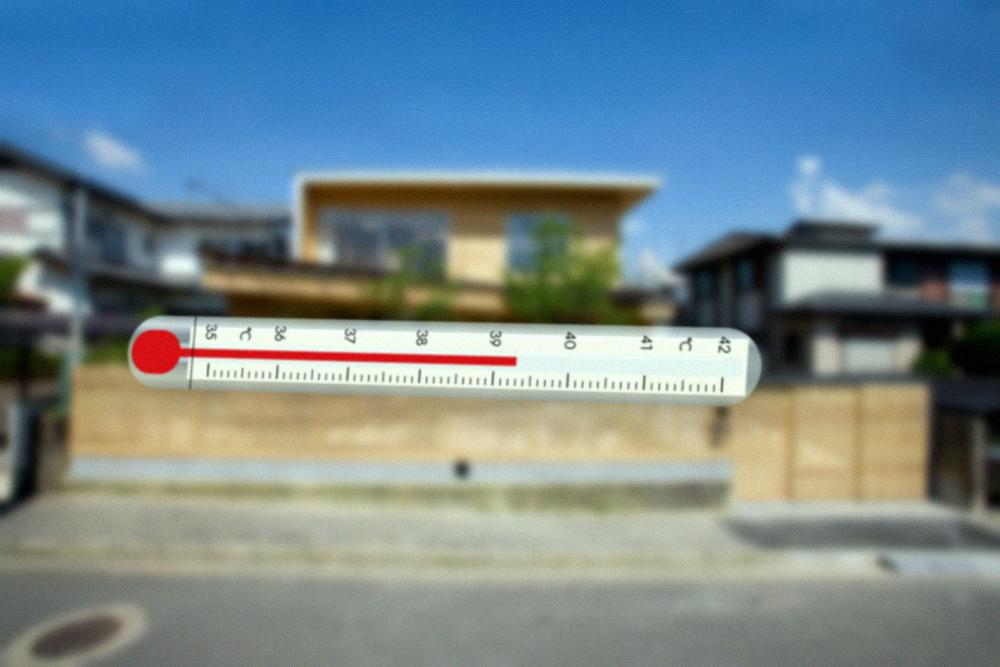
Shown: 39.3 (°C)
